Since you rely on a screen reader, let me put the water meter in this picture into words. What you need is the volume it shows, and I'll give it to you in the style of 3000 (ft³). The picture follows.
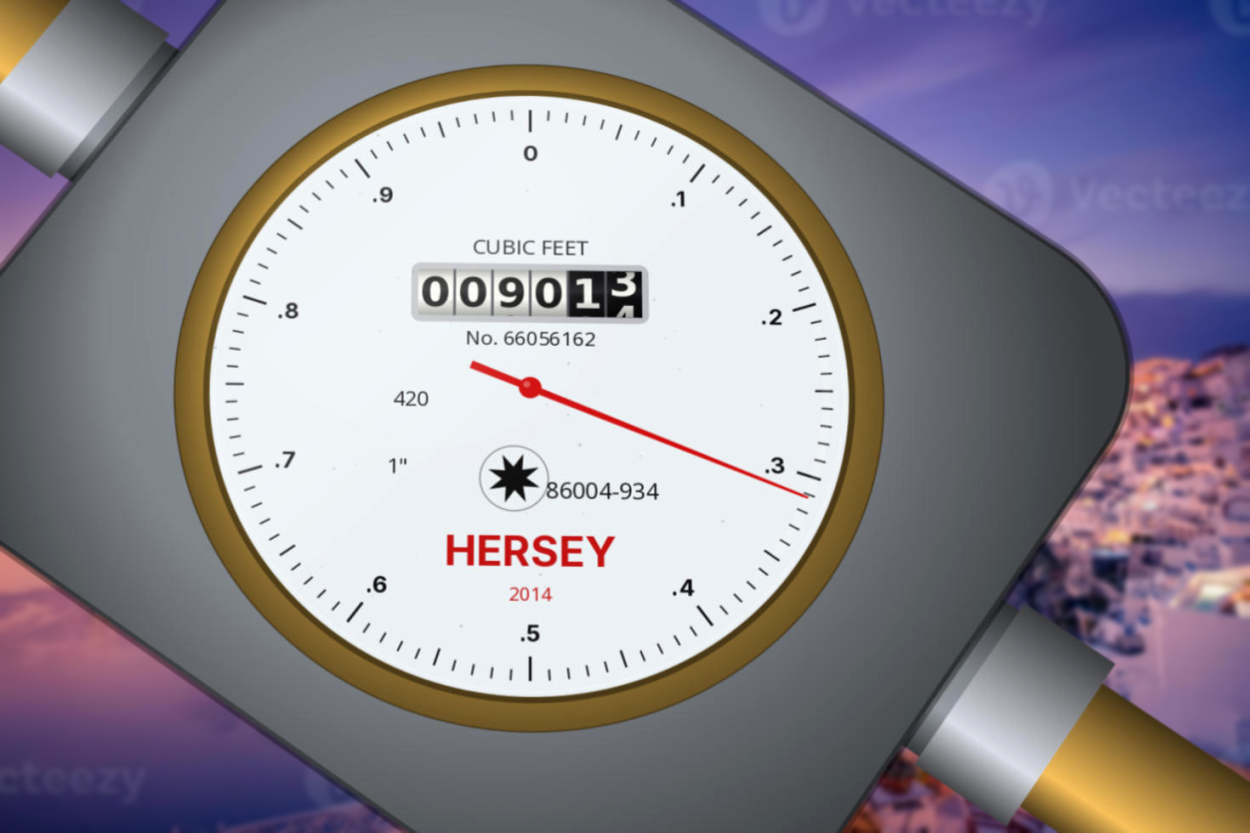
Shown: 9013.31 (ft³)
